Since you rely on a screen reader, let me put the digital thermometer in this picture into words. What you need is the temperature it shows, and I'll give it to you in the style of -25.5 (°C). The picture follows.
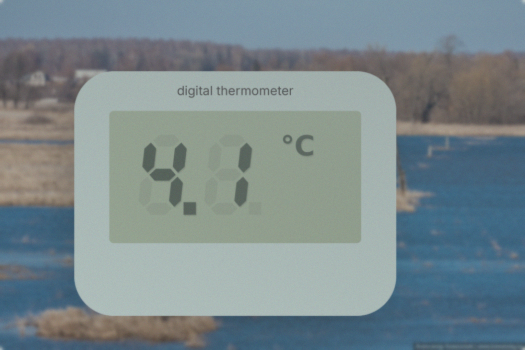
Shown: 4.1 (°C)
